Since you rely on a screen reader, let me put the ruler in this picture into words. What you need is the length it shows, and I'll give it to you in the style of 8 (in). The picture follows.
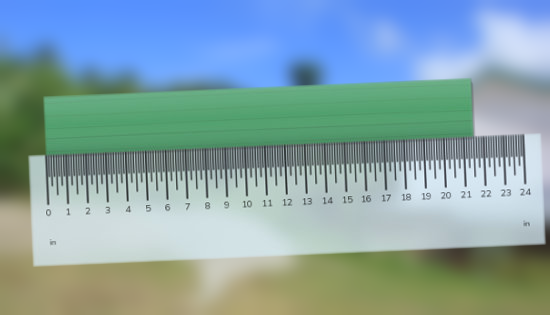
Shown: 21.5 (in)
